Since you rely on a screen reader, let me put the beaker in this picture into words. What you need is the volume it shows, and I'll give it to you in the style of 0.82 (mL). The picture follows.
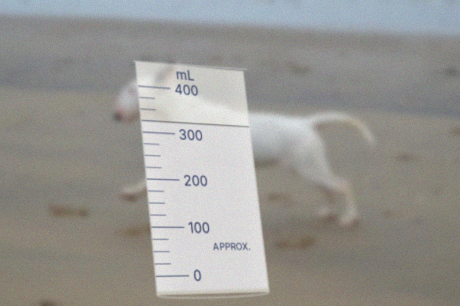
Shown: 325 (mL)
